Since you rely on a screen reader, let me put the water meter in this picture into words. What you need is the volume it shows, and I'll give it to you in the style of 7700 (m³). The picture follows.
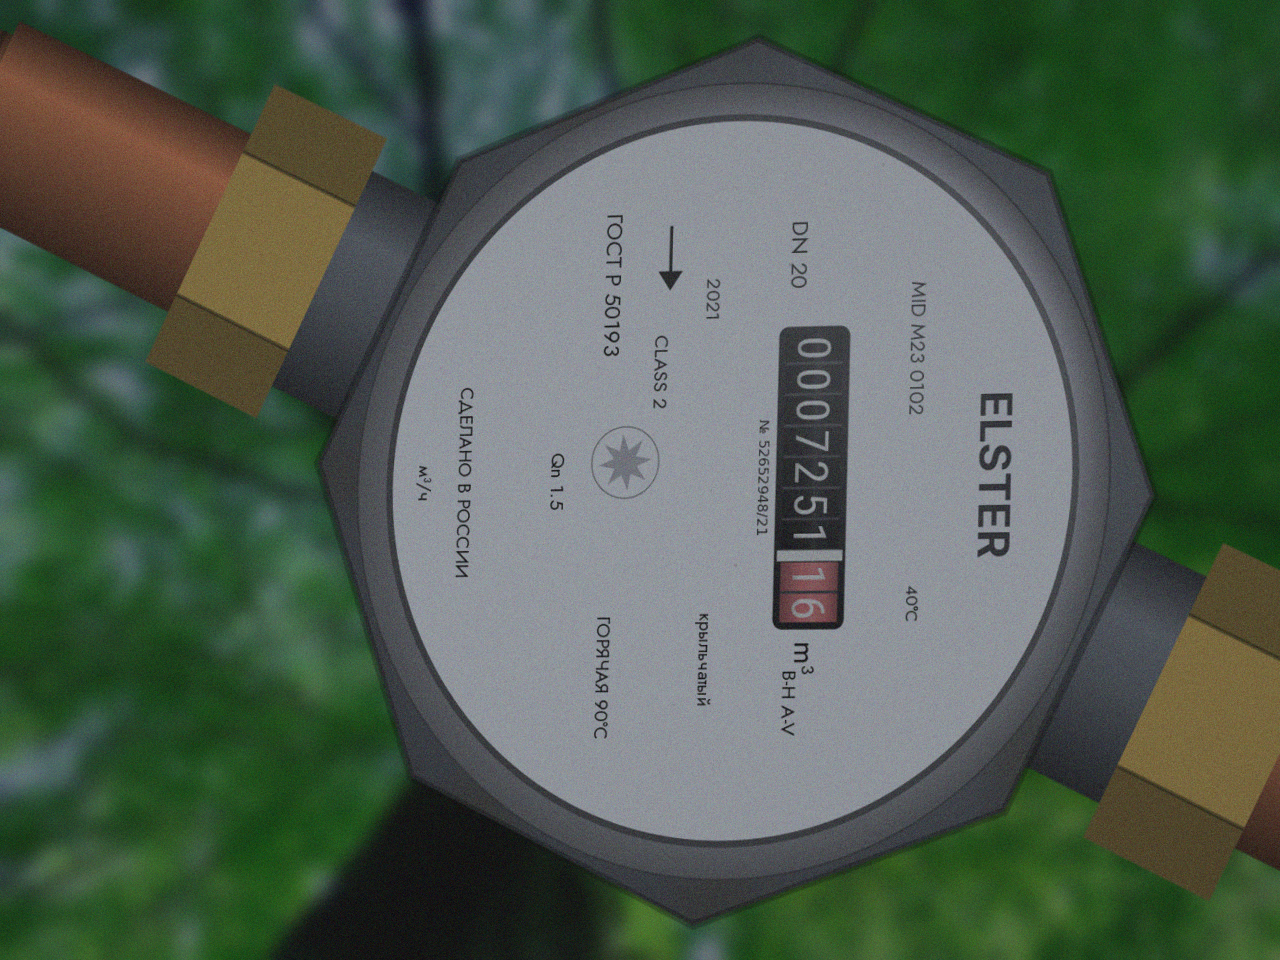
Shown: 7251.16 (m³)
